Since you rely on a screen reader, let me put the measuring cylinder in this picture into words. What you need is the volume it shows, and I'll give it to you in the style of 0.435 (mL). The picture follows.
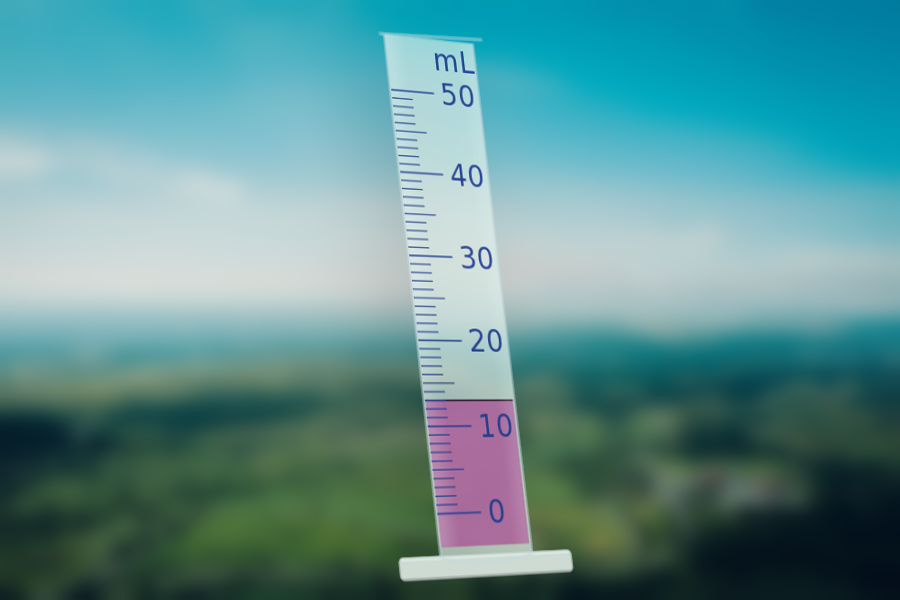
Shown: 13 (mL)
